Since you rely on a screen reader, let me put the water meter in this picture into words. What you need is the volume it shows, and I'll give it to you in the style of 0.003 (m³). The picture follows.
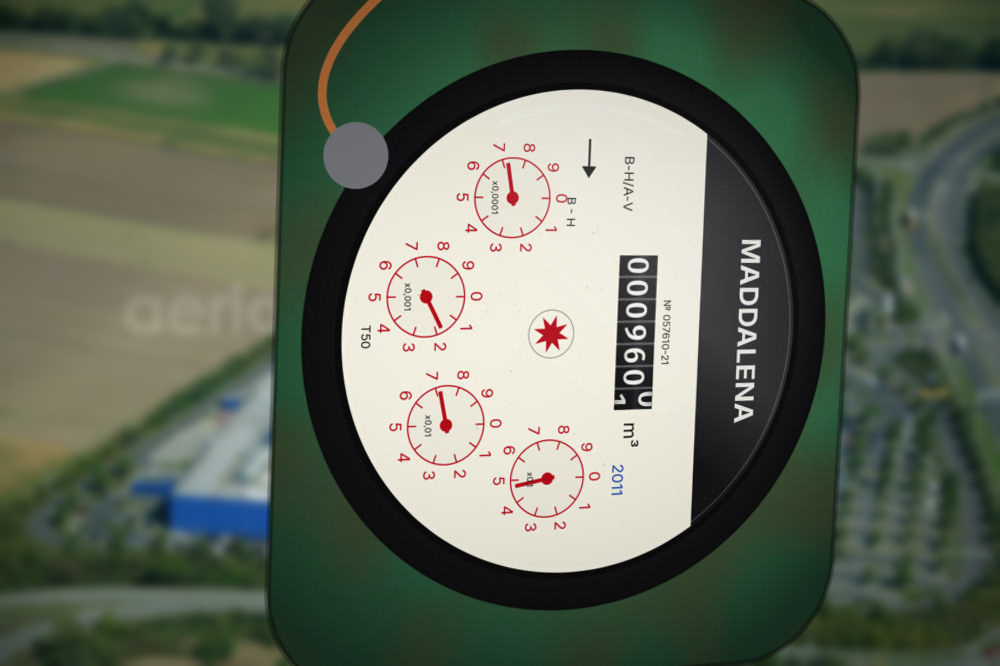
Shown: 9600.4717 (m³)
